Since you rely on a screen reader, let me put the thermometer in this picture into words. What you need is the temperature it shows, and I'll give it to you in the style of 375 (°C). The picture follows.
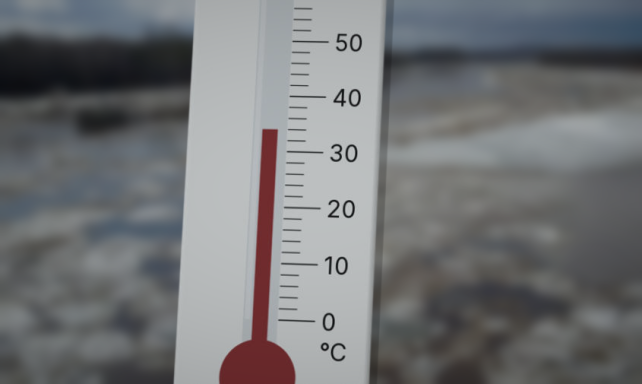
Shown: 34 (°C)
